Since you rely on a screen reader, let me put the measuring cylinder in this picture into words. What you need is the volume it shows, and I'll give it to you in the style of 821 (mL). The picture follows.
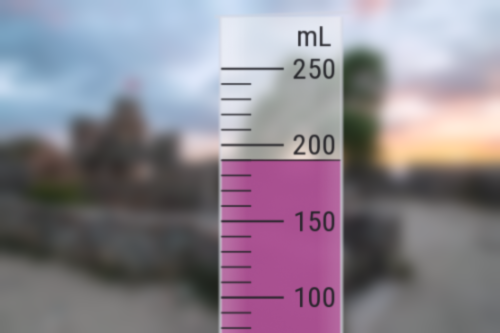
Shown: 190 (mL)
